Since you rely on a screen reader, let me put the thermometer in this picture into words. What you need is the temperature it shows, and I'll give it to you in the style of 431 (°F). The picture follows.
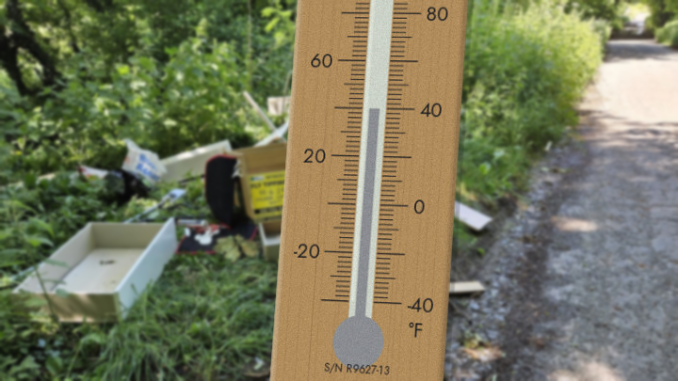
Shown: 40 (°F)
